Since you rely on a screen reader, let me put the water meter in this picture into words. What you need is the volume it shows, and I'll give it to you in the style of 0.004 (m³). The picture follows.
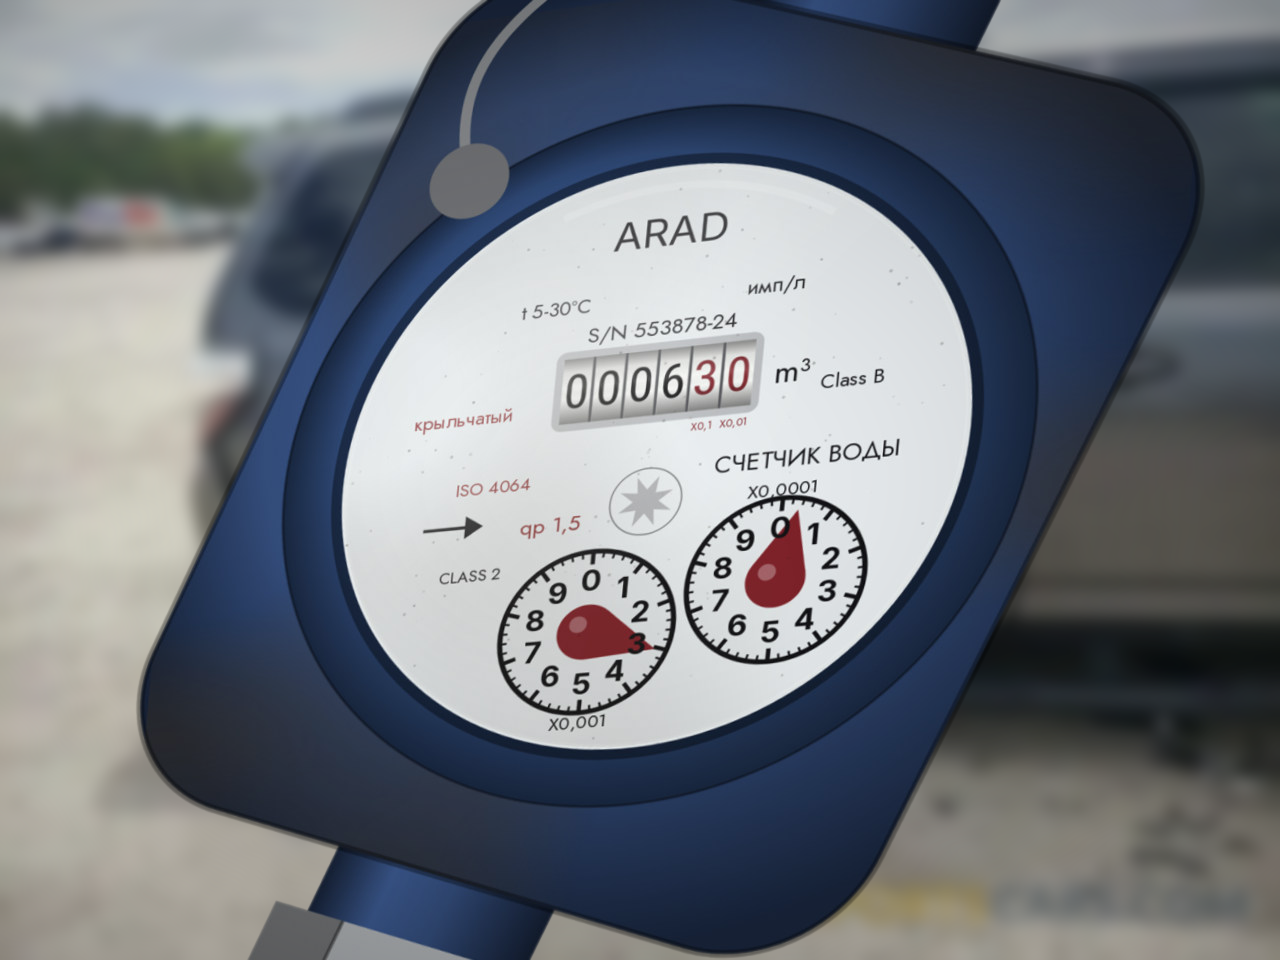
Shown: 6.3030 (m³)
